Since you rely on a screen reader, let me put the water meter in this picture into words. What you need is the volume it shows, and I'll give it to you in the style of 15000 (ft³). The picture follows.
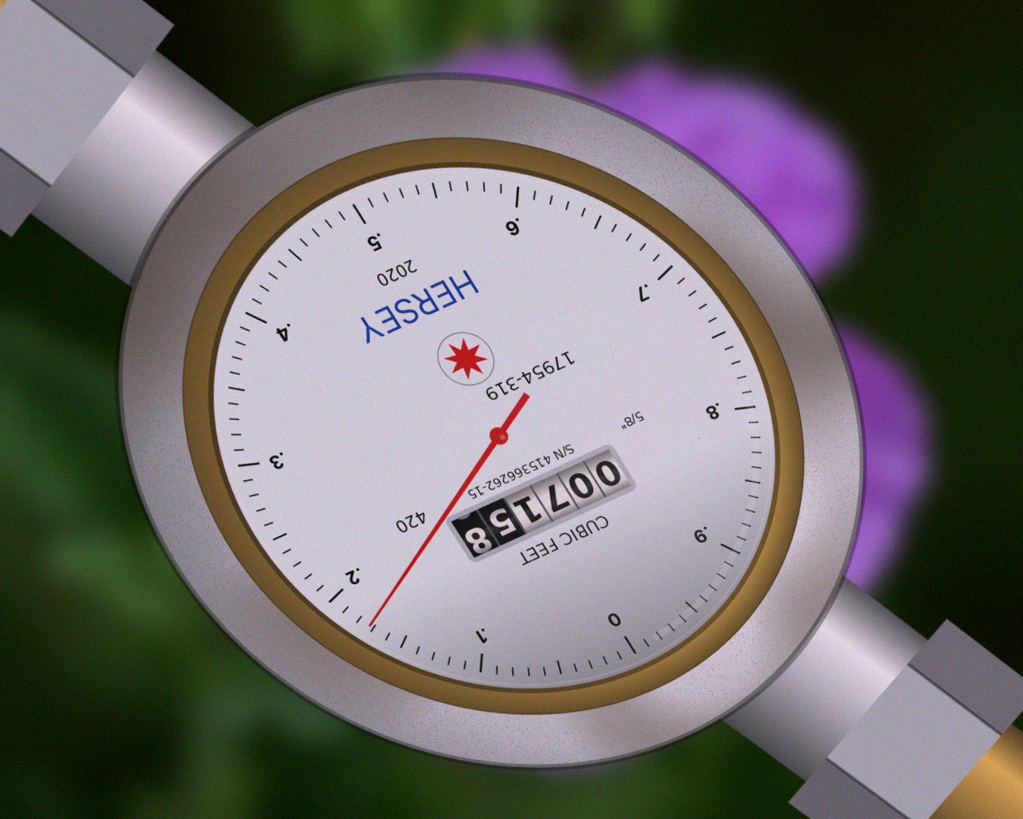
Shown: 7158.17 (ft³)
